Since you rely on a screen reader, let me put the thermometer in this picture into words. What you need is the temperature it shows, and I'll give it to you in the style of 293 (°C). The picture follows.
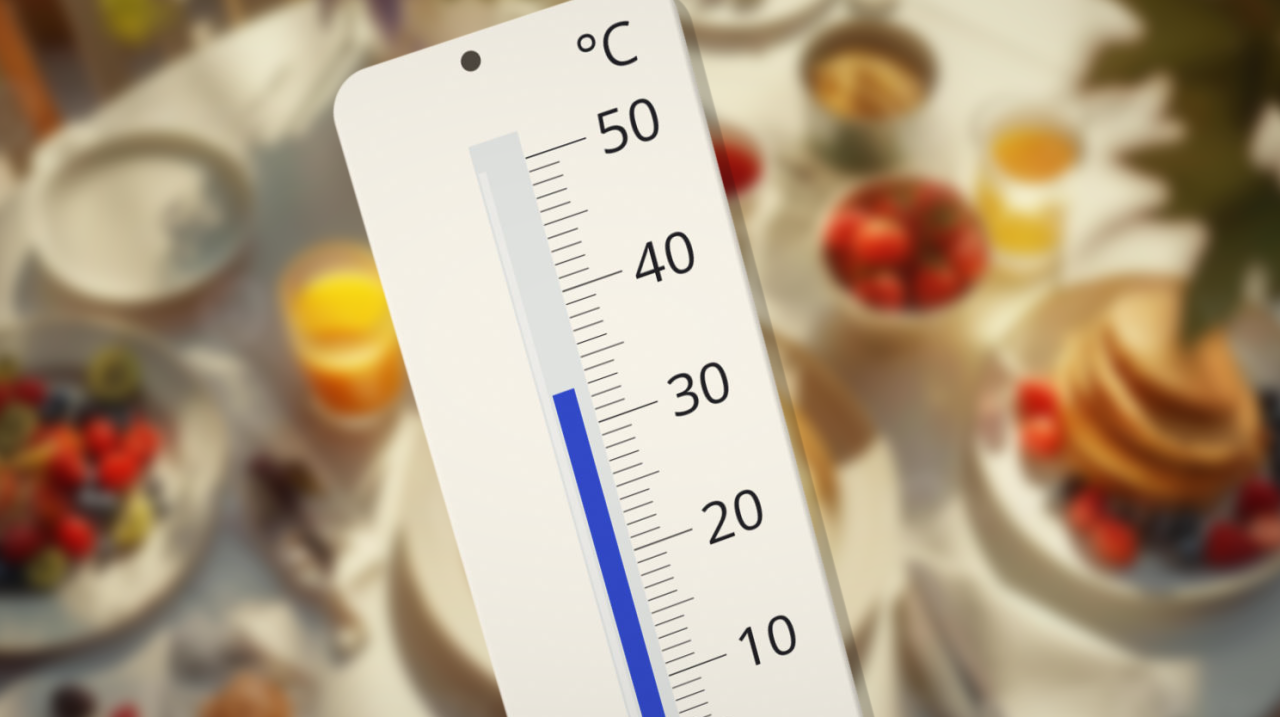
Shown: 33 (°C)
